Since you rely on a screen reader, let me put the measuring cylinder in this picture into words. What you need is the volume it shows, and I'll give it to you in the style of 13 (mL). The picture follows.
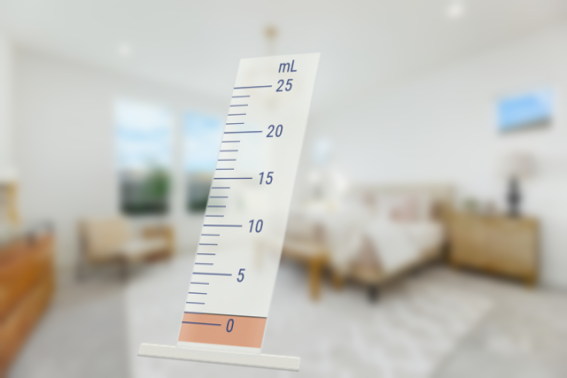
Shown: 1 (mL)
